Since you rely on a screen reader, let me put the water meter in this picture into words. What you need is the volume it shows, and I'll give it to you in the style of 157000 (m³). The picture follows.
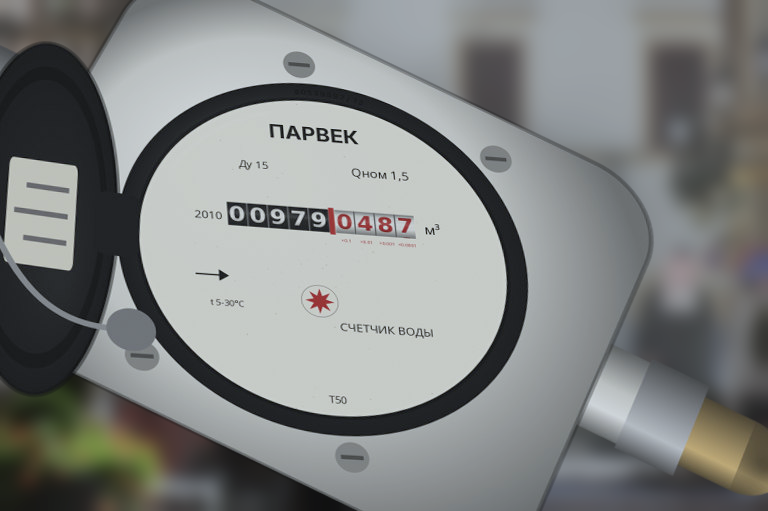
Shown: 979.0487 (m³)
